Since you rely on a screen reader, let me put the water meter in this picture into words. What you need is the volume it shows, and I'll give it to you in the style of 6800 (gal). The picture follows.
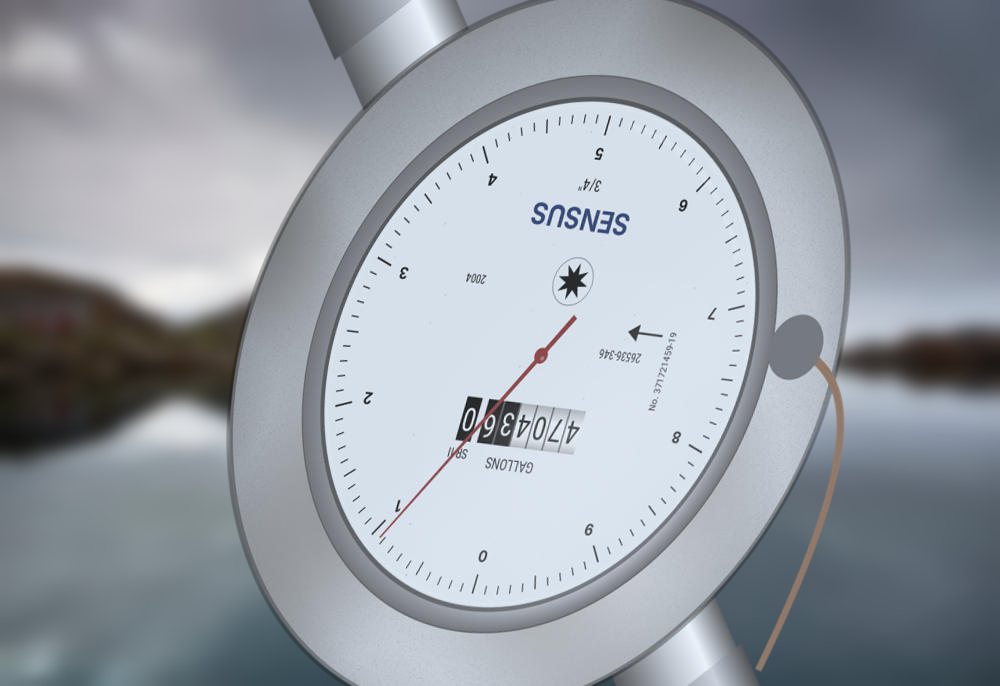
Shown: 4704360.9 (gal)
